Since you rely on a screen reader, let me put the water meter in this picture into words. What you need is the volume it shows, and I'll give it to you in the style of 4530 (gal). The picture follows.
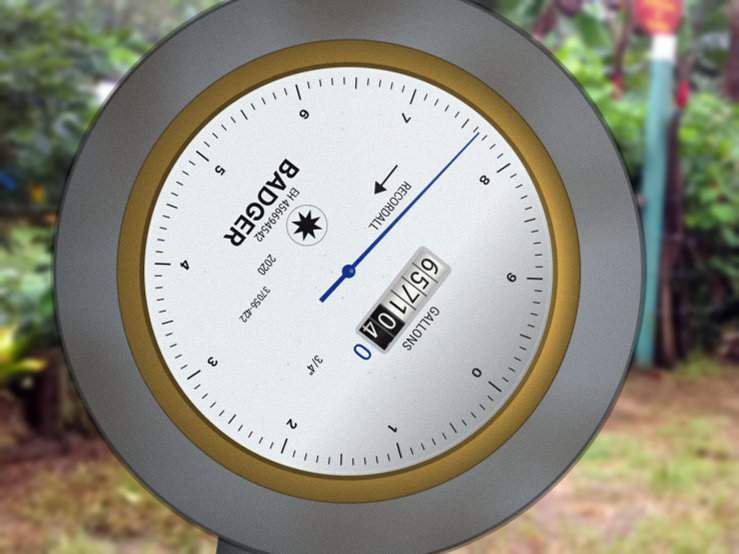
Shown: 6571037.6 (gal)
